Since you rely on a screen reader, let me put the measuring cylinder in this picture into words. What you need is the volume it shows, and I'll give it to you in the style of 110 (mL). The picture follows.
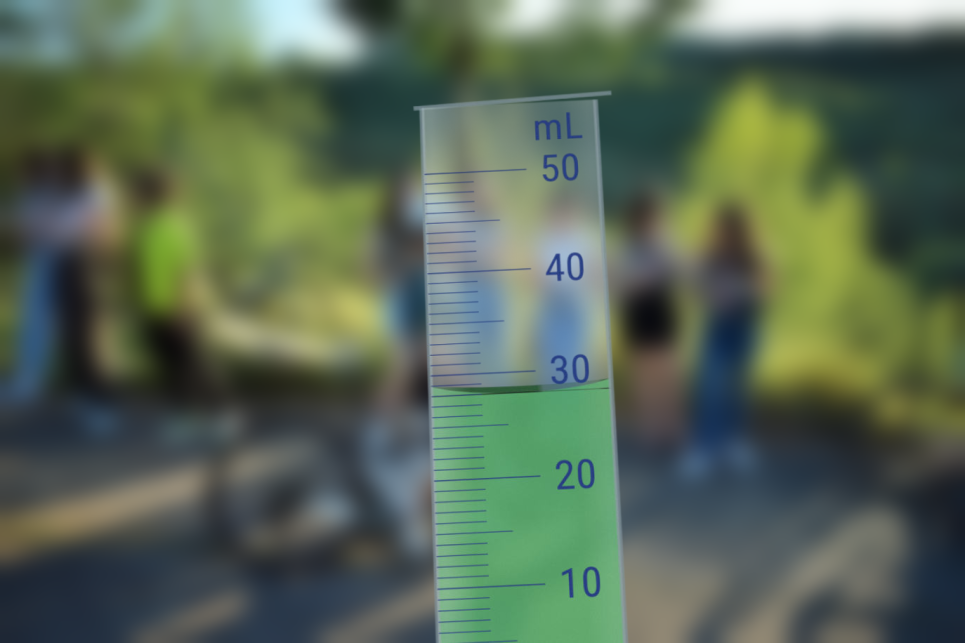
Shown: 28 (mL)
